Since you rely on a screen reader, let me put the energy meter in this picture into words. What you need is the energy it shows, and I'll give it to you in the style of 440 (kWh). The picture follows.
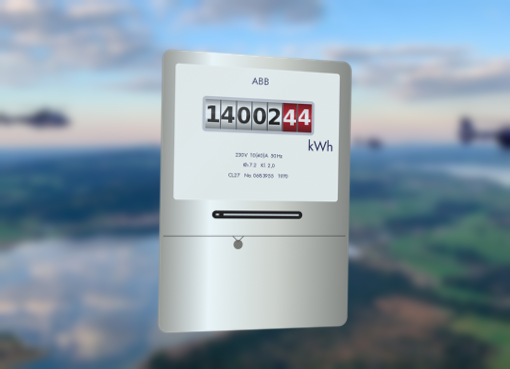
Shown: 14002.44 (kWh)
